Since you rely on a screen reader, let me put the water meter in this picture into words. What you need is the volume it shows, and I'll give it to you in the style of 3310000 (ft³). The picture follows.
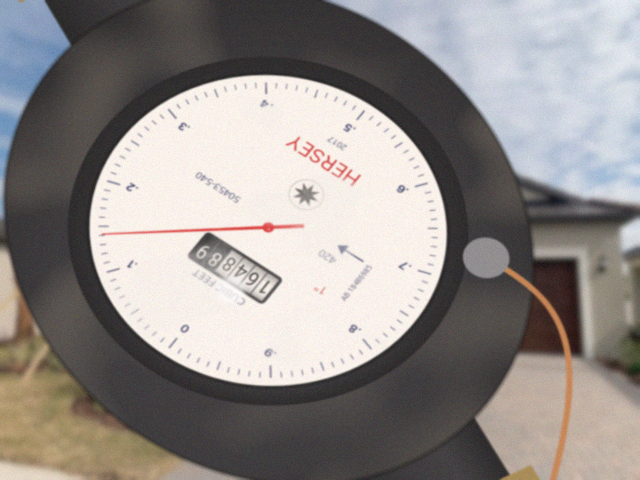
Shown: 164889.14 (ft³)
